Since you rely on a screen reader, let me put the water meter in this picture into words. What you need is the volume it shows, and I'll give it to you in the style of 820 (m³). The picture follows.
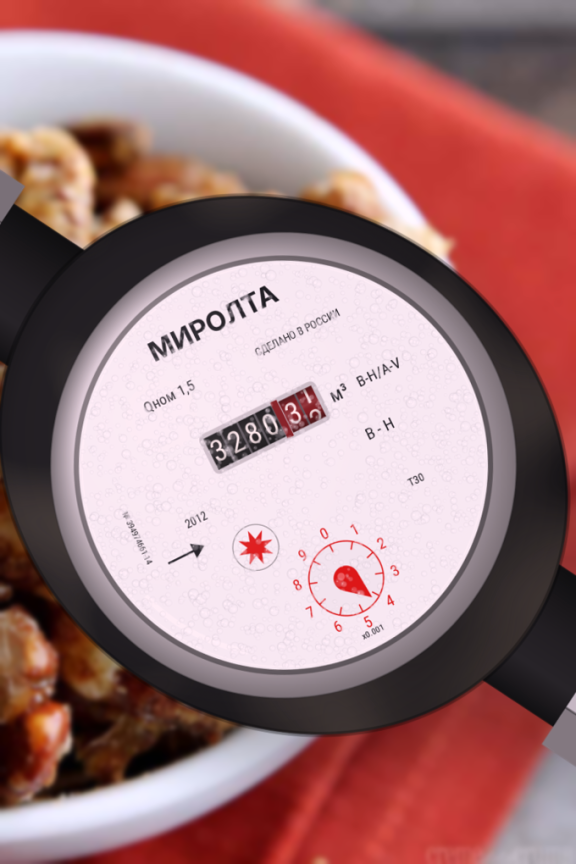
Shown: 3280.314 (m³)
